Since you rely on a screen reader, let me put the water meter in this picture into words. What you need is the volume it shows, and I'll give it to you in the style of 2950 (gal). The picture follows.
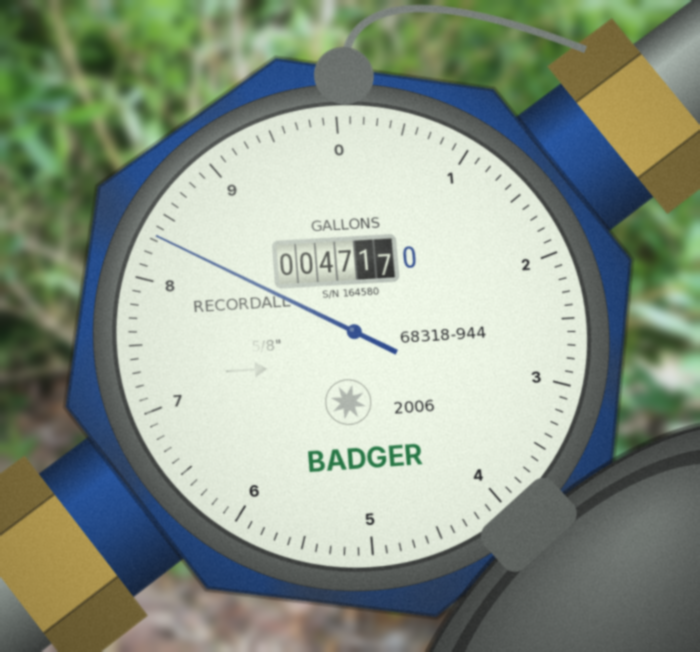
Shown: 47168.3 (gal)
